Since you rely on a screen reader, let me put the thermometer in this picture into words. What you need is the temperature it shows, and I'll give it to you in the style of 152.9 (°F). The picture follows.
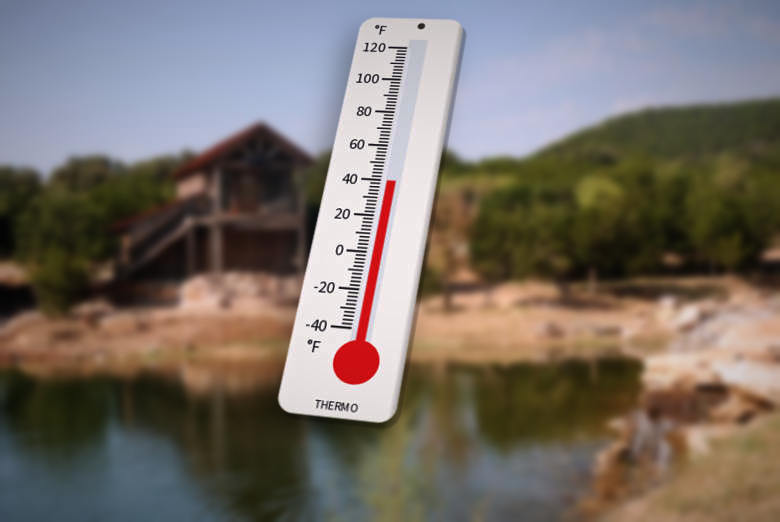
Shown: 40 (°F)
